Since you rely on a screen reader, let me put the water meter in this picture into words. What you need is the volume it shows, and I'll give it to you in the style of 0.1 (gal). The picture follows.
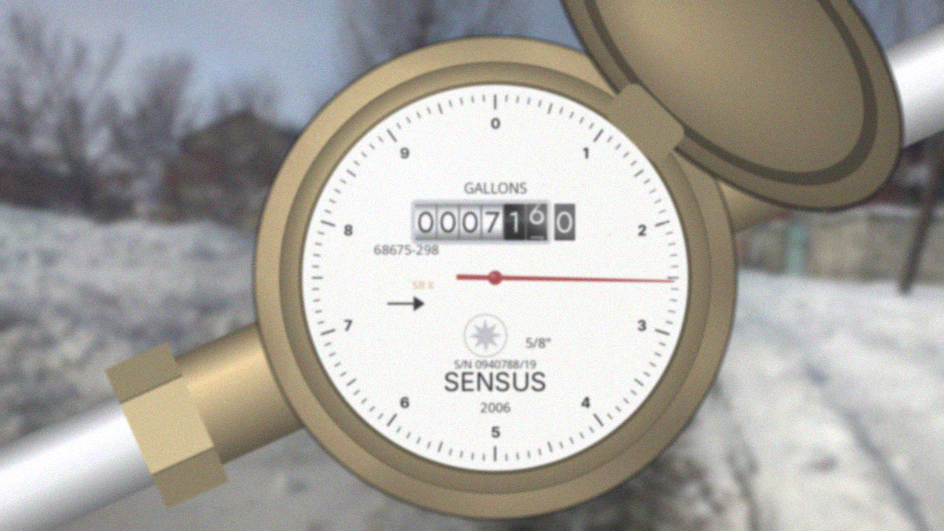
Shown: 7162.5 (gal)
